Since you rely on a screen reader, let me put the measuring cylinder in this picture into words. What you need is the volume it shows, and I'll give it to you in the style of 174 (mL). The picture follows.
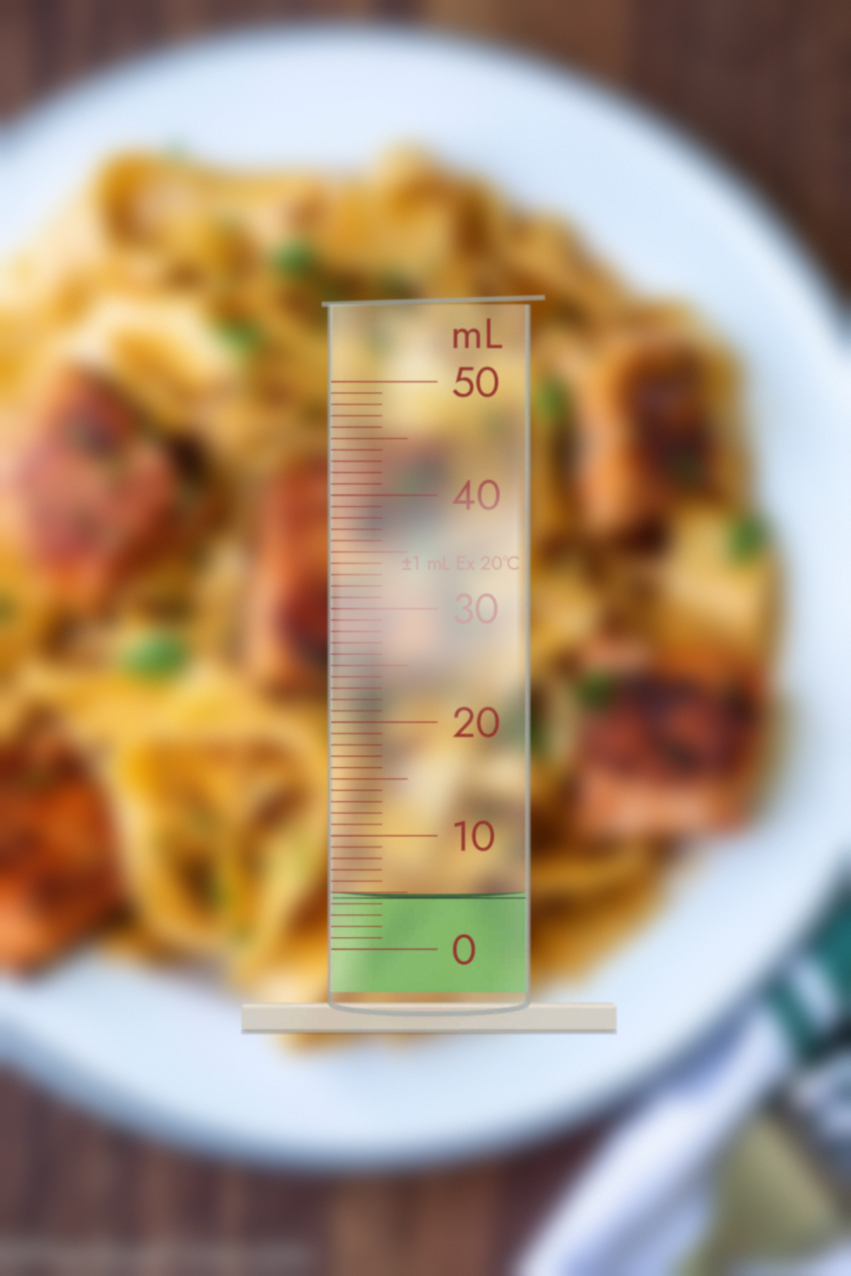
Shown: 4.5 (mL)
